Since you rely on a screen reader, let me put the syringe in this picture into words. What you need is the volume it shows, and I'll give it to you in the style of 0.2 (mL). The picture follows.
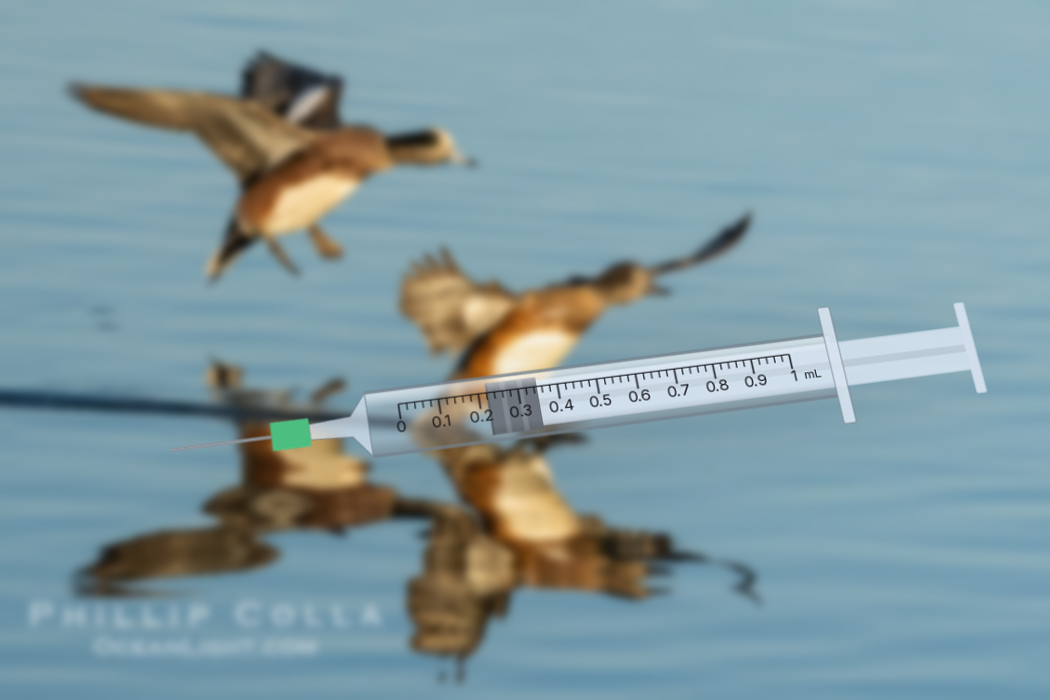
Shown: 0.22 (mL)
